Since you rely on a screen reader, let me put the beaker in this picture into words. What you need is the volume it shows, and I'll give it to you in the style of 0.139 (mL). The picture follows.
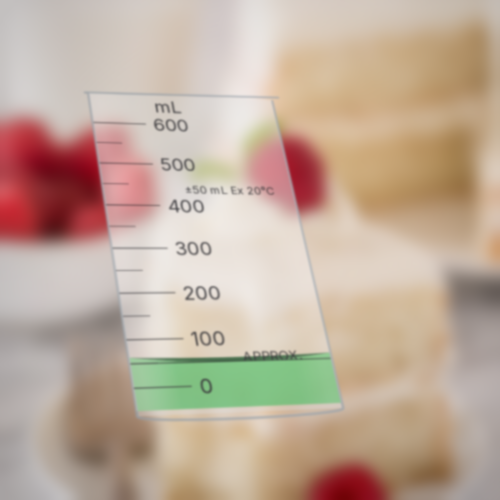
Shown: 50 (mL)
